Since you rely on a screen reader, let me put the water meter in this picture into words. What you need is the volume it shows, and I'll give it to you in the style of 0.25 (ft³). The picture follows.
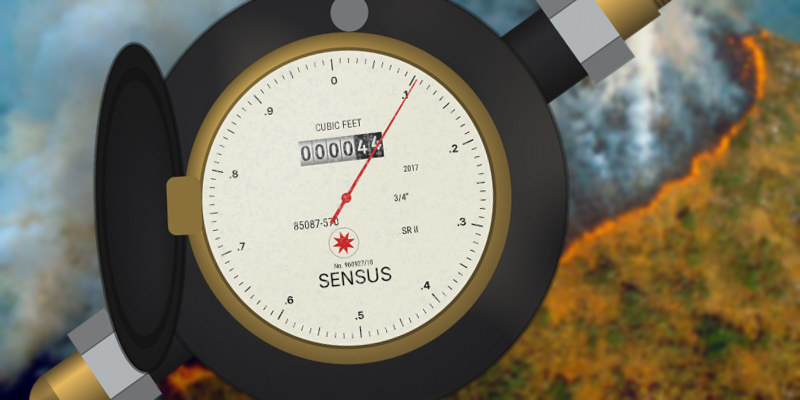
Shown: 44.10 (ft³)
